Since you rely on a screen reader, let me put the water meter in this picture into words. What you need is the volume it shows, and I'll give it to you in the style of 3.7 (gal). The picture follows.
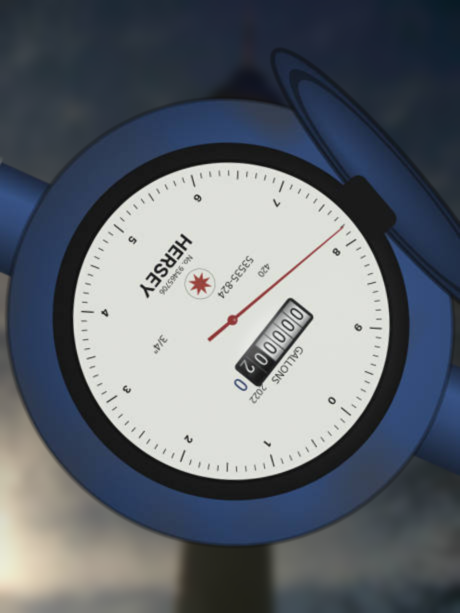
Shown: 17.8 (gal)
